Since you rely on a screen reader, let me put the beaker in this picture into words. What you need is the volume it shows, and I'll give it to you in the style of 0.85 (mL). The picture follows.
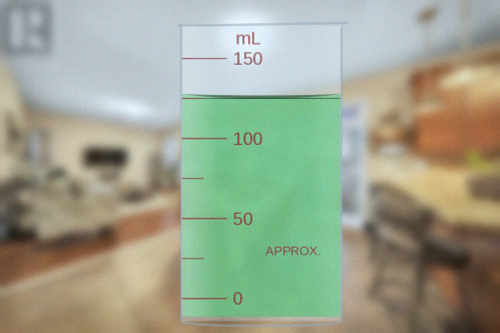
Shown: 125 (mL)
